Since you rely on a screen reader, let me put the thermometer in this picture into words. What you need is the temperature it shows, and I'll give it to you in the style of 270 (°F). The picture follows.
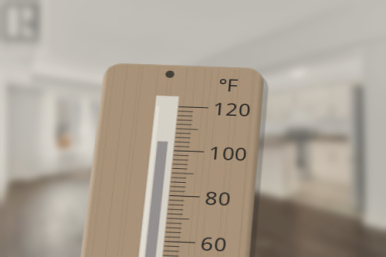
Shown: 104 (°F)
